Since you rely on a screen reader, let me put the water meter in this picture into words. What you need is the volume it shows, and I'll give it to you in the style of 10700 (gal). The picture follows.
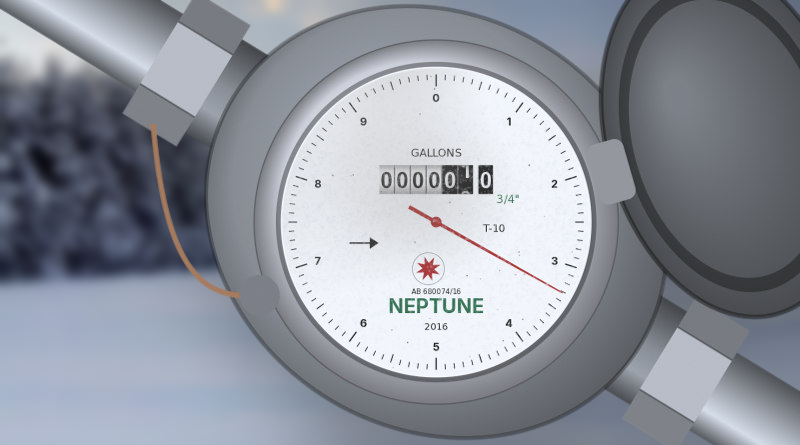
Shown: 13.3 (gal)
